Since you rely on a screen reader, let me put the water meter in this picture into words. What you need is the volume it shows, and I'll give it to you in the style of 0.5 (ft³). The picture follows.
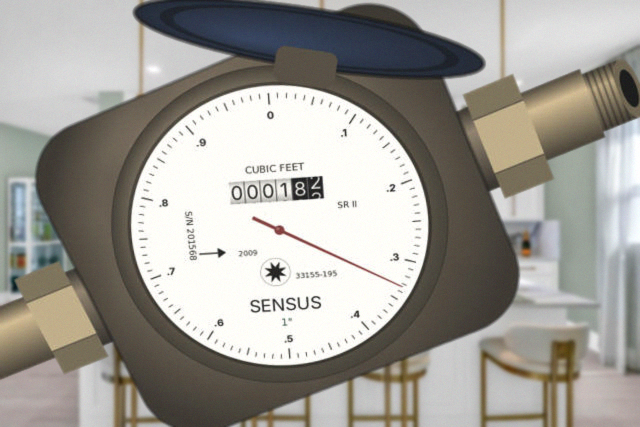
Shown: 182.33 (ft³)
